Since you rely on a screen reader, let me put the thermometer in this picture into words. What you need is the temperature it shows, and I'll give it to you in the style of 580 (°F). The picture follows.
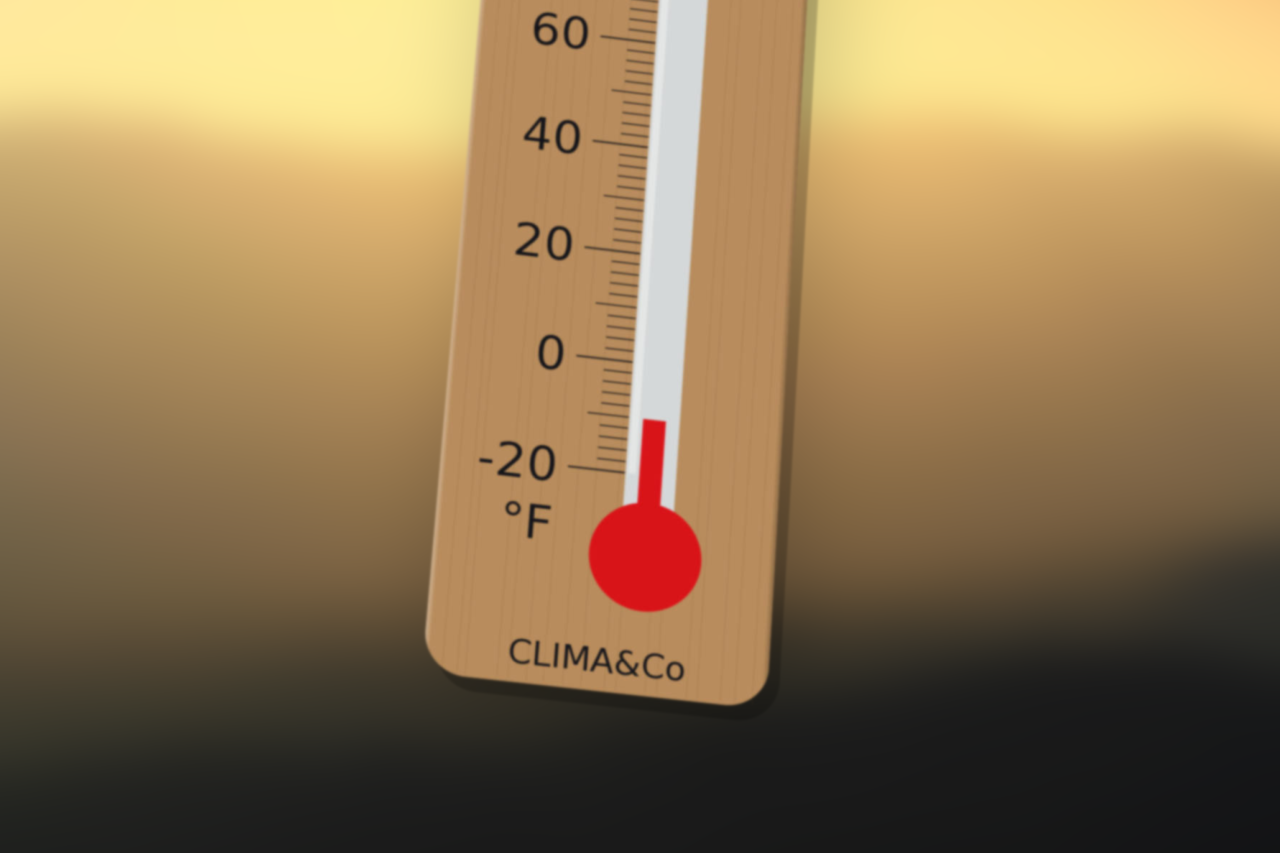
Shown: -10 (°F)
